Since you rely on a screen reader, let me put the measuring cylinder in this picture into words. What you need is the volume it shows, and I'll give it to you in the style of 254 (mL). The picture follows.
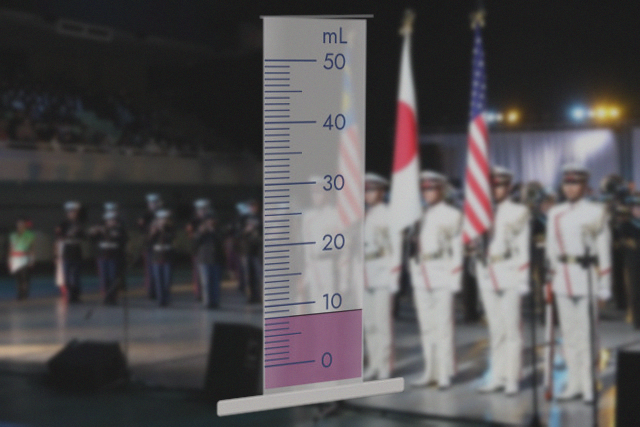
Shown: 8 (mL)
